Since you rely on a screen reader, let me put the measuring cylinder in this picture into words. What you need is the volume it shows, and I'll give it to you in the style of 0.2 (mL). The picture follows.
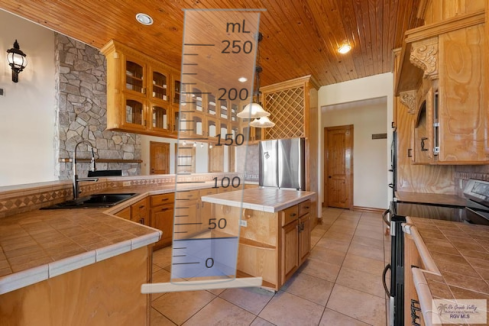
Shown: 30 (mL)
